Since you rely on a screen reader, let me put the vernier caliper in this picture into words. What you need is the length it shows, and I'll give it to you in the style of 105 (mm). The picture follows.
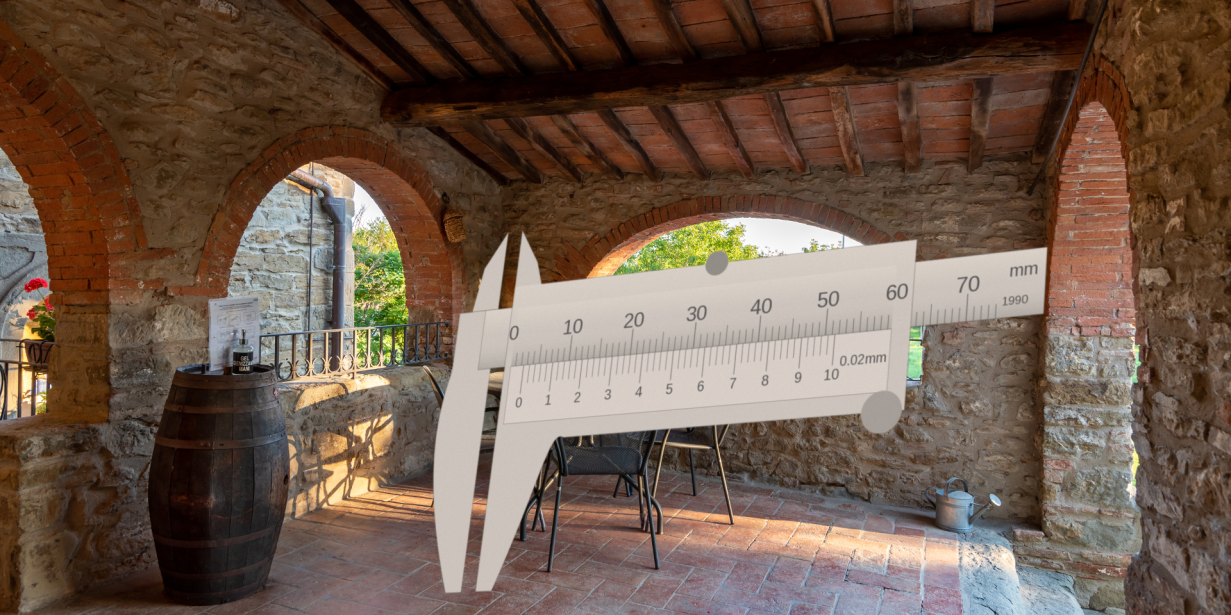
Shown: 2.4 (mm)
